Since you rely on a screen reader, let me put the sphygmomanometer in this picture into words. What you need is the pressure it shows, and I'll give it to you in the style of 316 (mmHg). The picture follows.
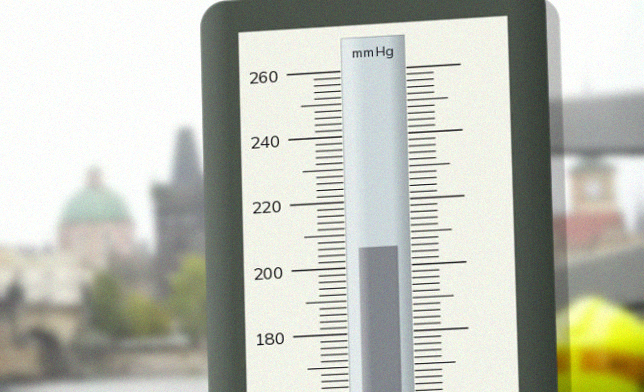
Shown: 206 (mmHg)
